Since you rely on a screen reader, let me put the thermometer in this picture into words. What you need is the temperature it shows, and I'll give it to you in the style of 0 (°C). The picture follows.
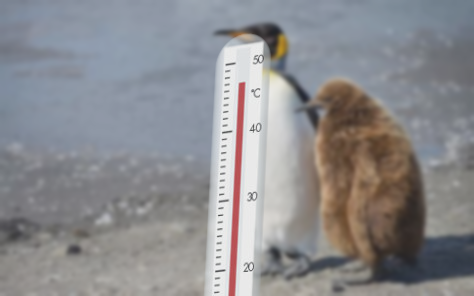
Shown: 47 (°C)
